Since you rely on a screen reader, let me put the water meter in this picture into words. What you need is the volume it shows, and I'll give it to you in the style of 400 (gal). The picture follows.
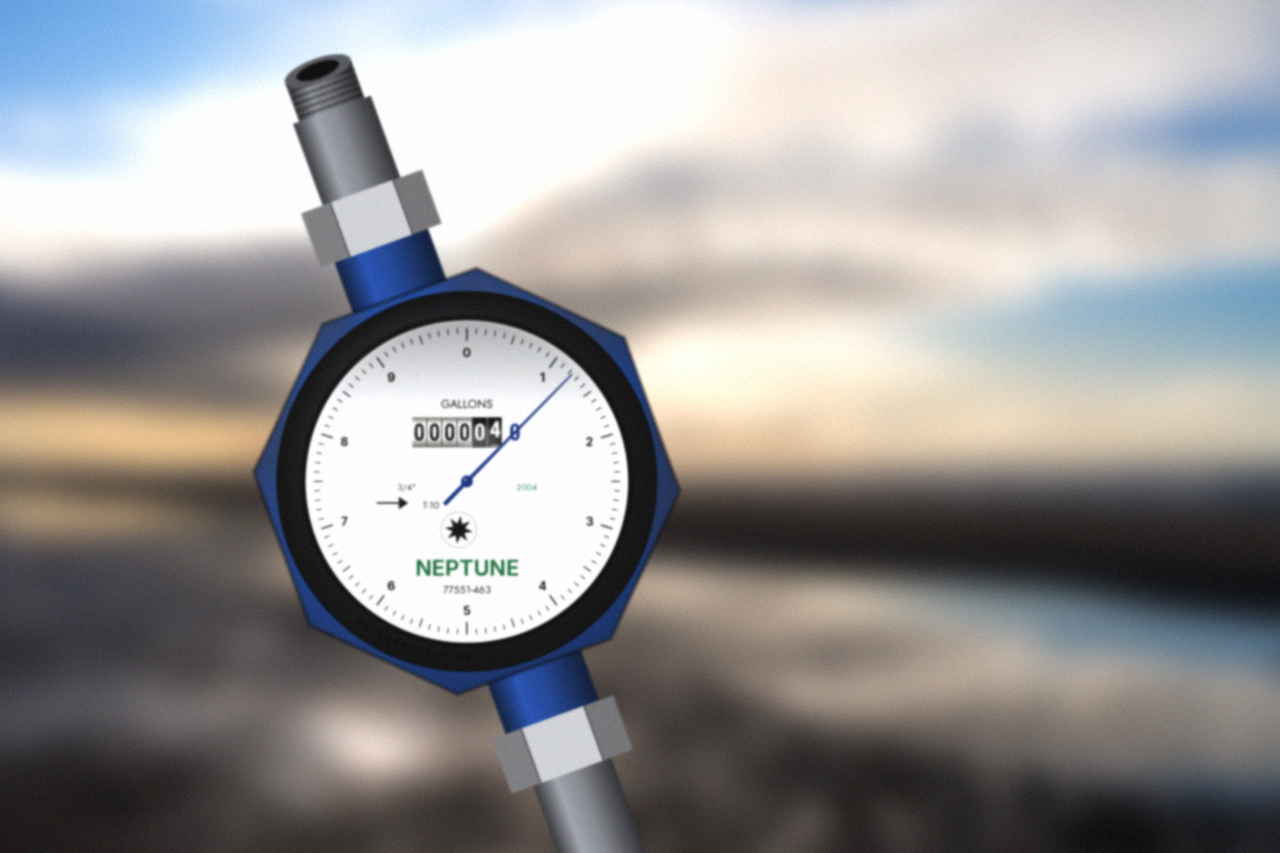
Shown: 41.2 (gal)
